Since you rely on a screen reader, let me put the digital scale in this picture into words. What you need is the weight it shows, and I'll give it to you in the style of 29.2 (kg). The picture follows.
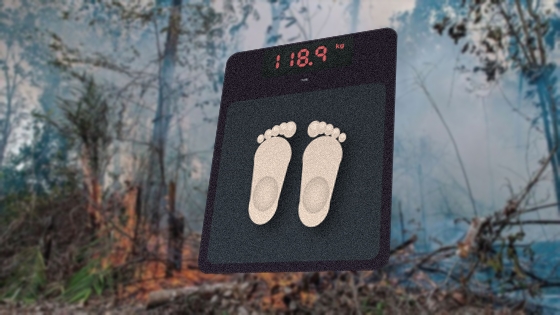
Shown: 118.9 (kg)
